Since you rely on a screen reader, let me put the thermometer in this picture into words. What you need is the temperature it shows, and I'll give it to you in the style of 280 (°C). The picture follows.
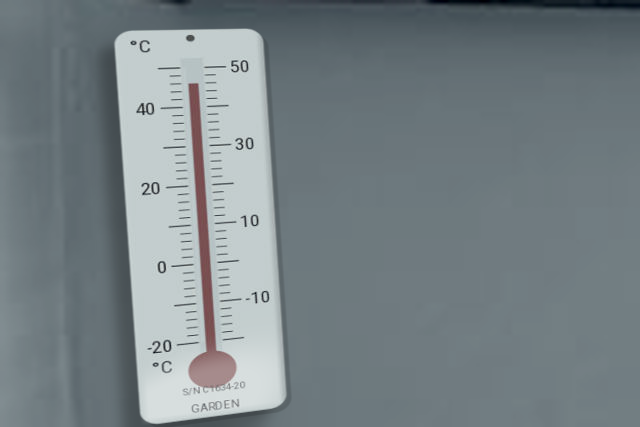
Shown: 46 (°C)
